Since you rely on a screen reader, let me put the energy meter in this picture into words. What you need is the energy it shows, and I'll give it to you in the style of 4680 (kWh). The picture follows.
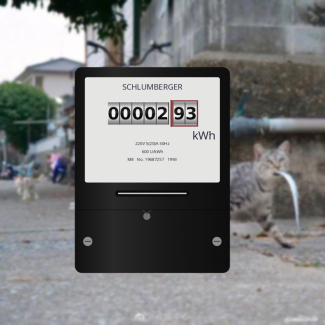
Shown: 2.93 (kWh)
